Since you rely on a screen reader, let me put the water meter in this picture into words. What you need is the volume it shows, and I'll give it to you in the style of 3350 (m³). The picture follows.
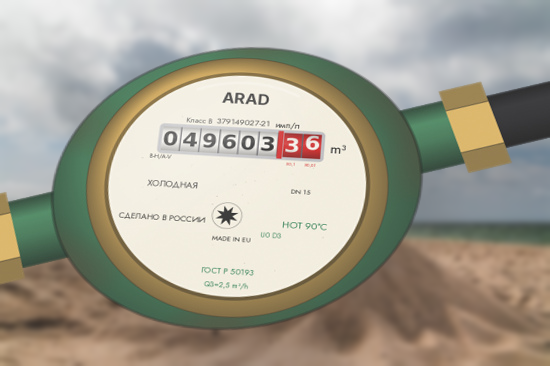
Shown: 49603.36 (m³)
